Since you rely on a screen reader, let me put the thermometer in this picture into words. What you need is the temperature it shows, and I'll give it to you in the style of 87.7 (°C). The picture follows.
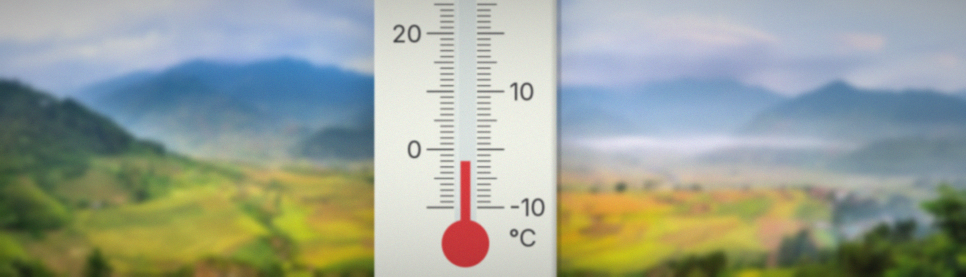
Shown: -2 (°C)
